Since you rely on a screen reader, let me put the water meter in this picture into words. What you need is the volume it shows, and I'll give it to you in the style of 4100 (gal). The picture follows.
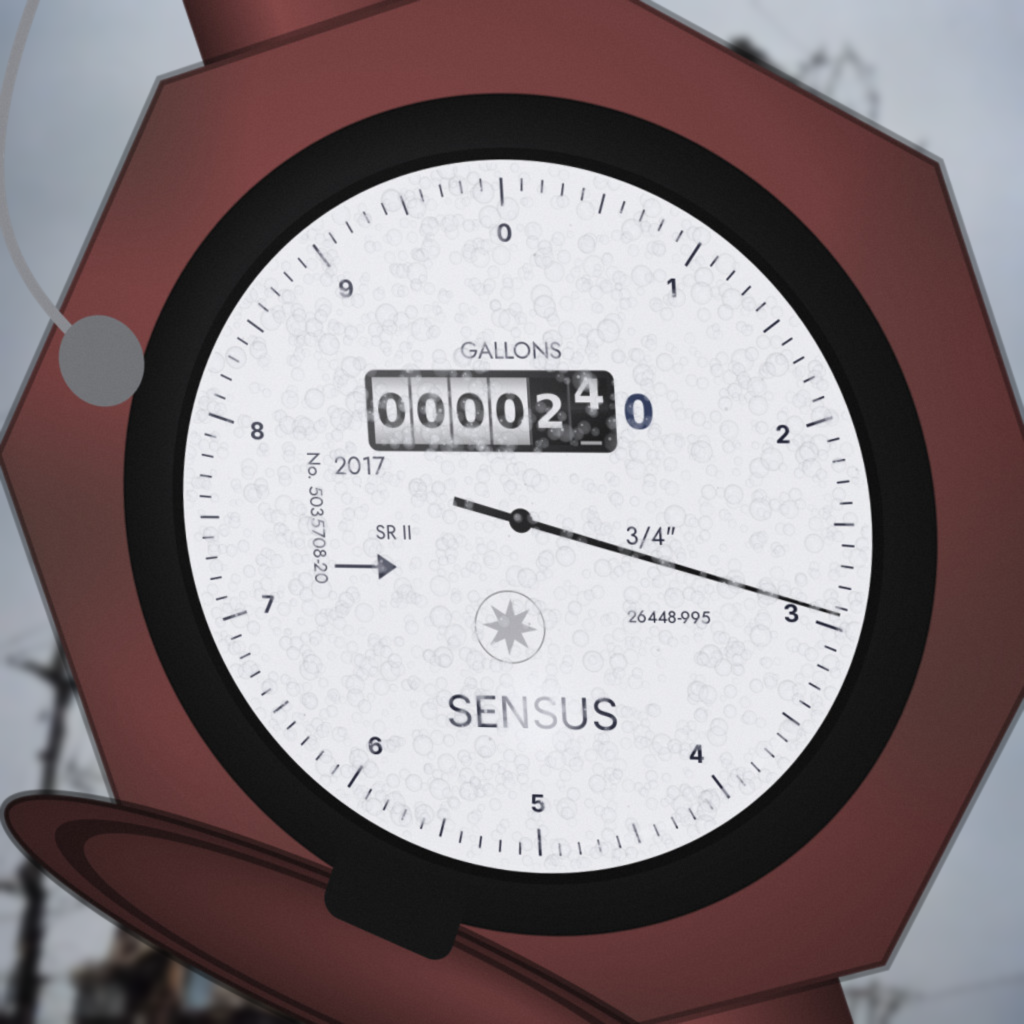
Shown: 242.9 (gal)
